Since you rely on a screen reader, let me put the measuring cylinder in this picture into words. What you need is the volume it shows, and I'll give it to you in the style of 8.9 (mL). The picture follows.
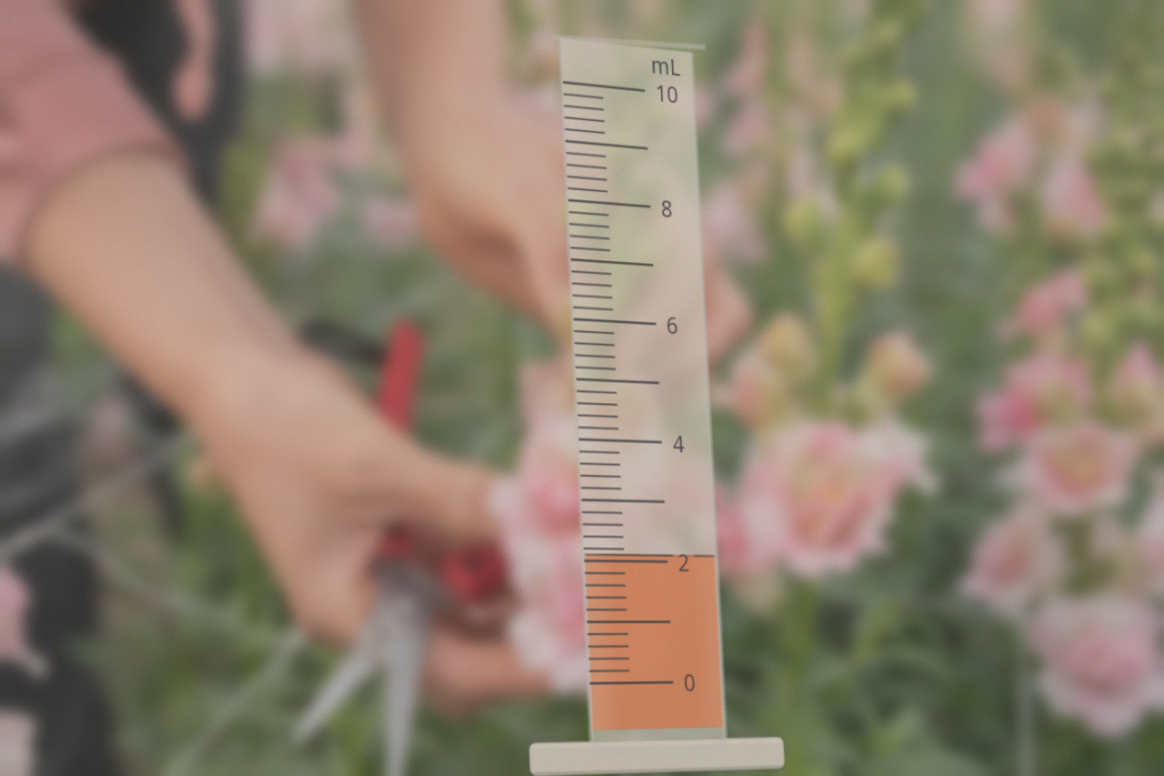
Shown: 2.1 (mL)
